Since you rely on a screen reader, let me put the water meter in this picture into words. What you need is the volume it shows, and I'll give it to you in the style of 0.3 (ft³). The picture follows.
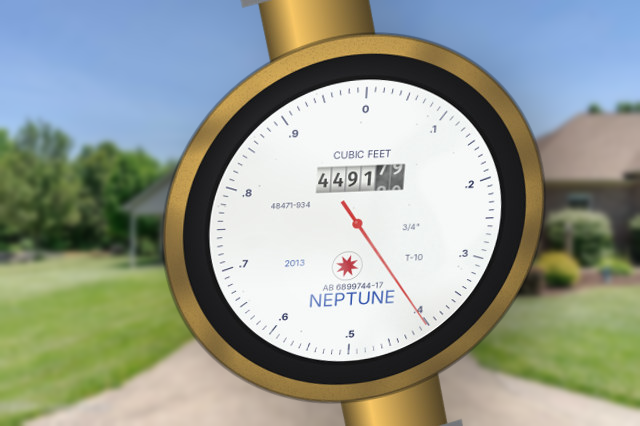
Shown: 449179.40 (ft³)
